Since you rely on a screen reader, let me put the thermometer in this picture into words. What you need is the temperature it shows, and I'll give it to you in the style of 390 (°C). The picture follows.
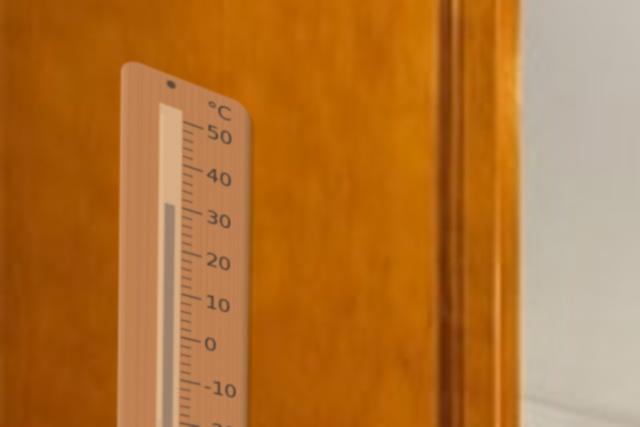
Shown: 30 (°C)
